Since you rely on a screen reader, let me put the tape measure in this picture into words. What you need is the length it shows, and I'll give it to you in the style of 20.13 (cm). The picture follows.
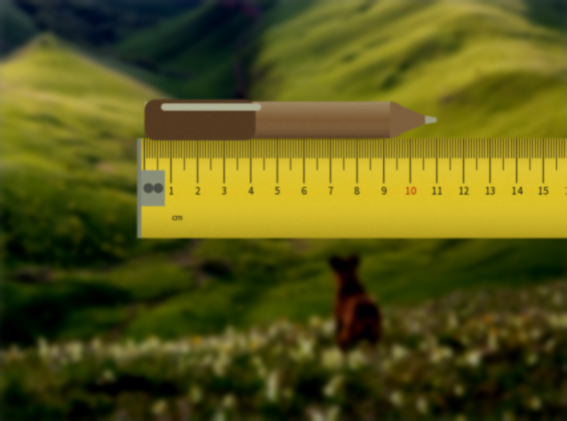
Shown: 11 (cm)
